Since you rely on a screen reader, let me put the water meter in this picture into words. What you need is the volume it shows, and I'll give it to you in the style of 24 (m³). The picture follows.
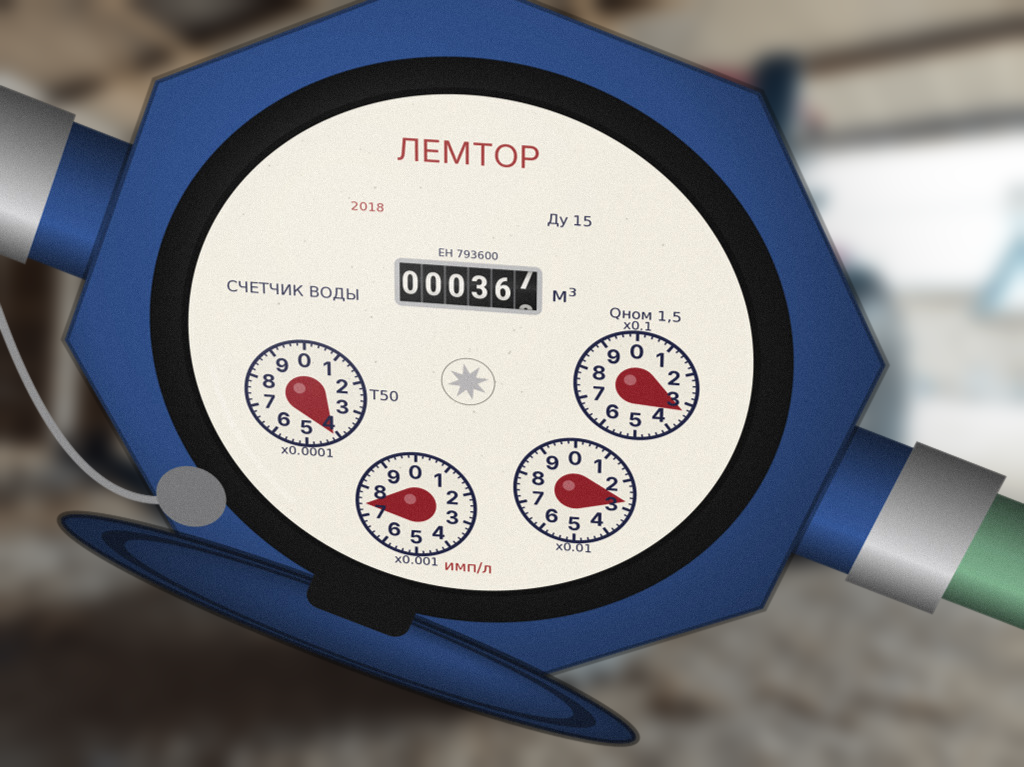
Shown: 367.3274 (m³)
